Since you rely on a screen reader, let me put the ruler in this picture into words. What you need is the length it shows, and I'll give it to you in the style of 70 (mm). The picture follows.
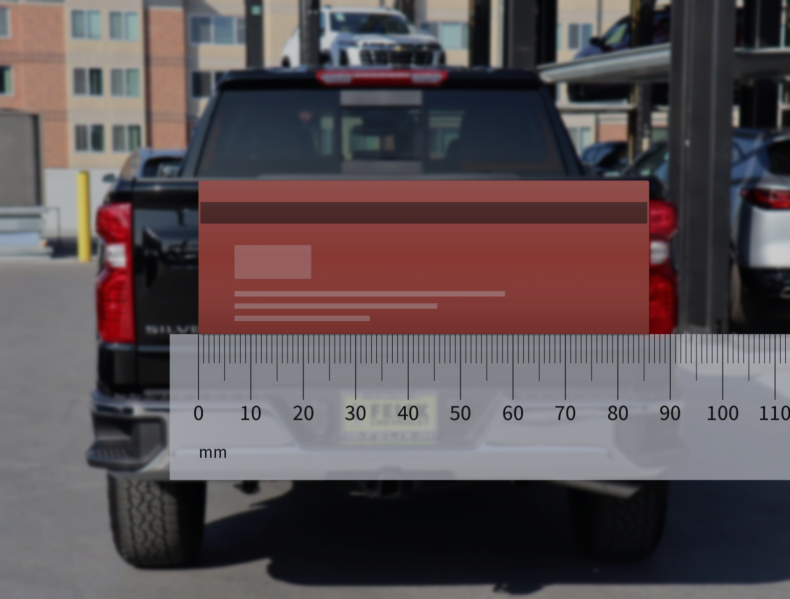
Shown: 86 (mm)
